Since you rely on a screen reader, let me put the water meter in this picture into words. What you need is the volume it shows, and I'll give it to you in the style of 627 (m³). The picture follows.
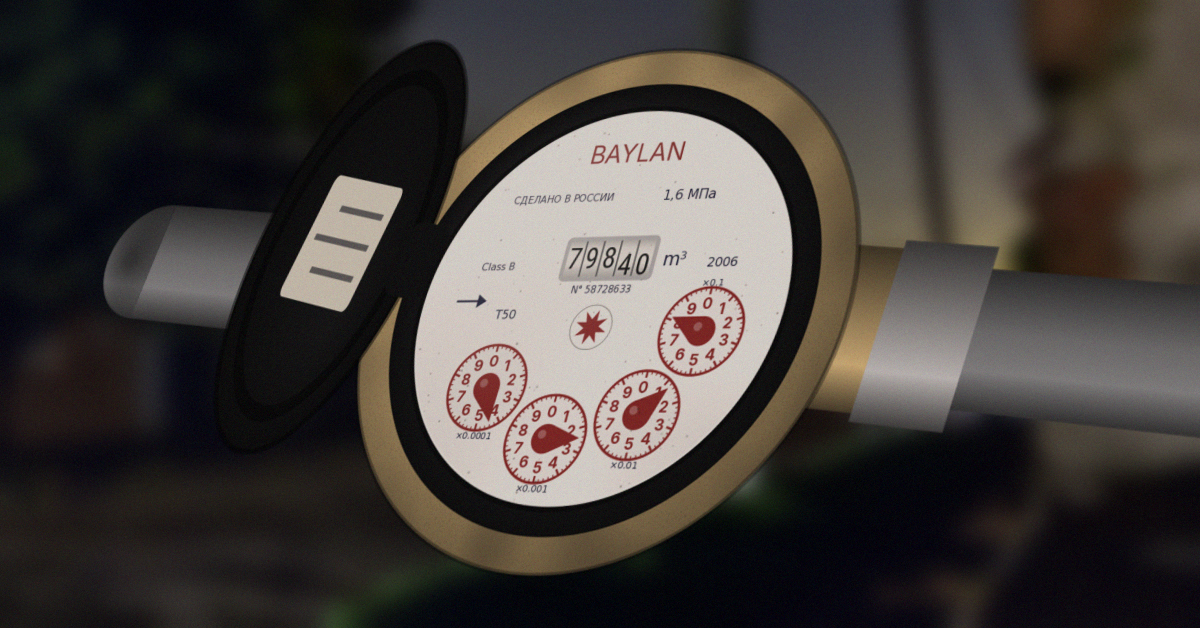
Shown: 79839.8124 (m³)
